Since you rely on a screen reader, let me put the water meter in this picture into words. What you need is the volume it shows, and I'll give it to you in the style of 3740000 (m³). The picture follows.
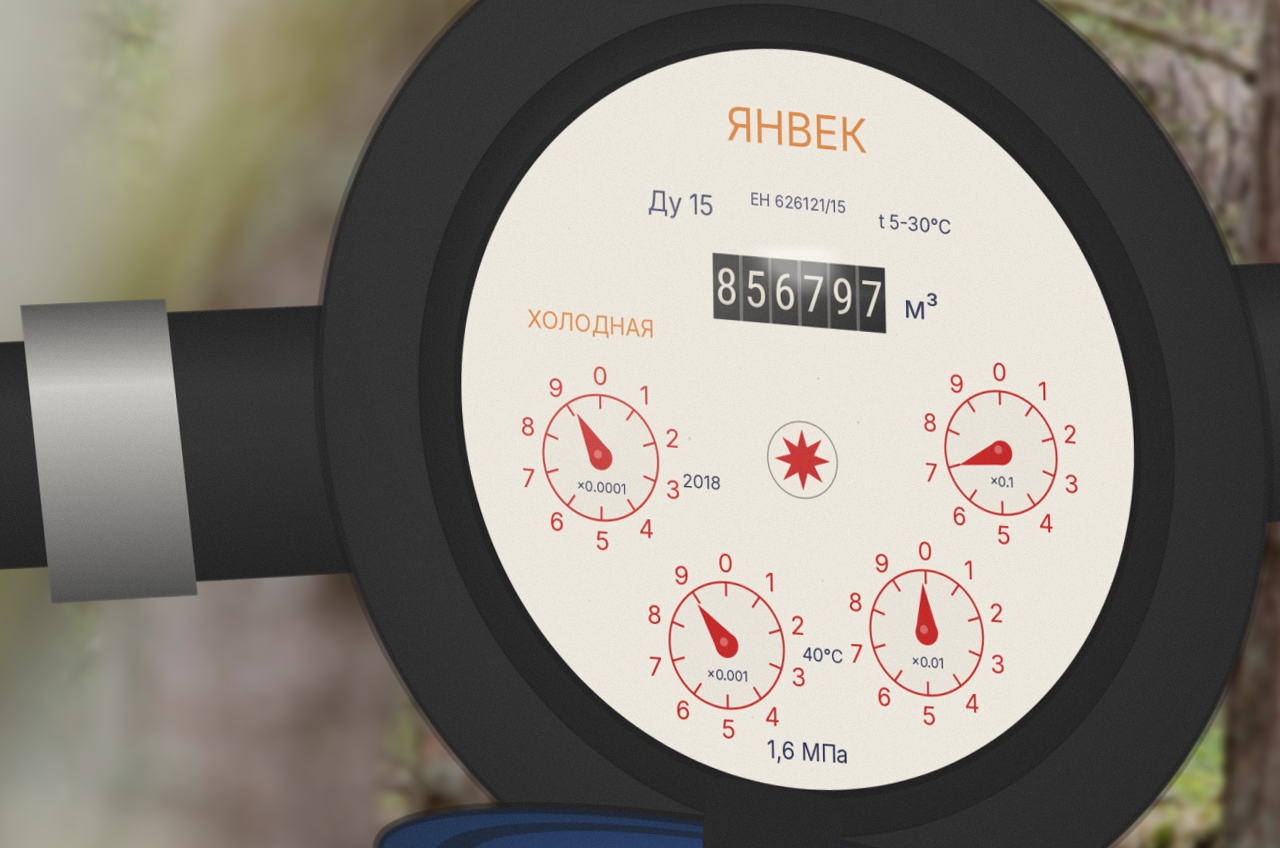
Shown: 856797.6989 (m³)
